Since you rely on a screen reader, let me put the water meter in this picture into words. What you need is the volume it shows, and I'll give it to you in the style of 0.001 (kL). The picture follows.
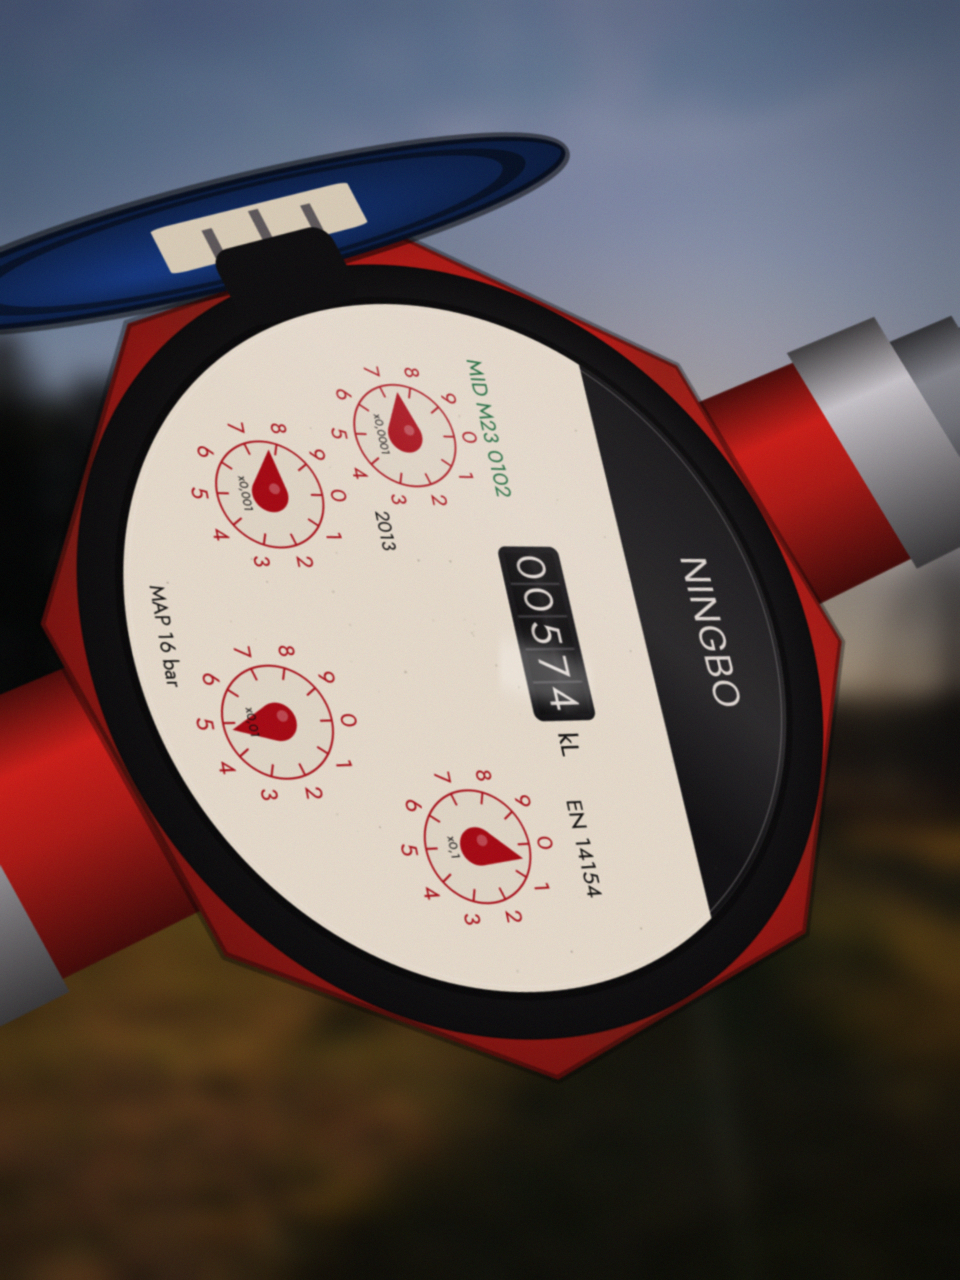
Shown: 574.0477 (kL)
